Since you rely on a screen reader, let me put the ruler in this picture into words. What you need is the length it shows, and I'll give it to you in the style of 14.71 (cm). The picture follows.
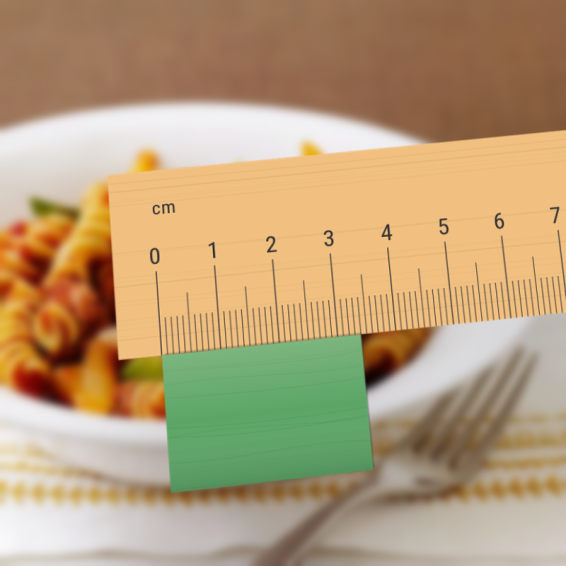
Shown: 3.4 (cm)
